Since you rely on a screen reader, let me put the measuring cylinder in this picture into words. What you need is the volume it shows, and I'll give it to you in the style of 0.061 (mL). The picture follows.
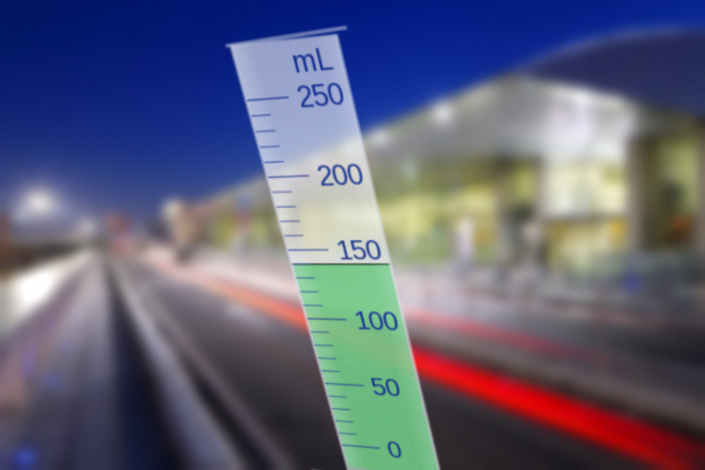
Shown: 140 (mL)
